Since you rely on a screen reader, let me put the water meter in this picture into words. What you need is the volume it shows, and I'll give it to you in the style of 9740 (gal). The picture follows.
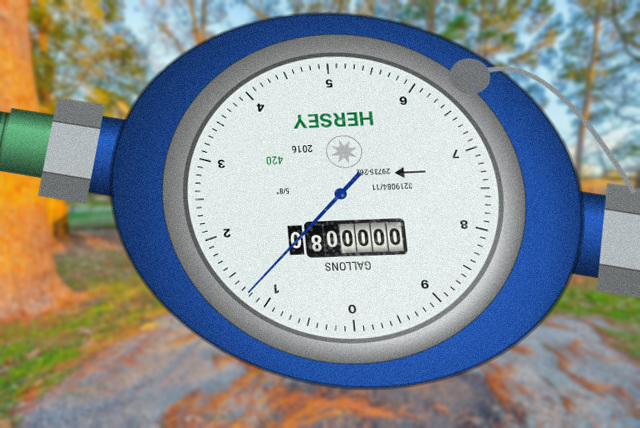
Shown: 81.2 (gal)
